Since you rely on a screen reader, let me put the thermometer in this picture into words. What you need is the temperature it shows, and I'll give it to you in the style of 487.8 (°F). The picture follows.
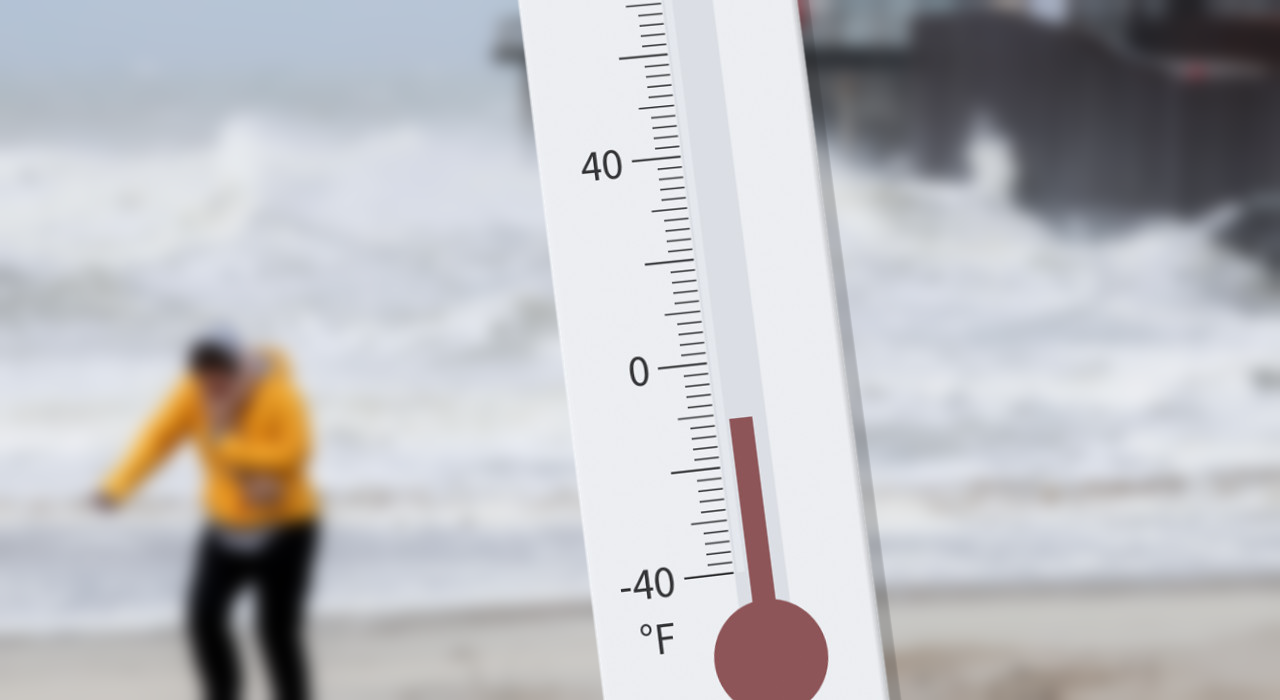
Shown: -11 (°F)
